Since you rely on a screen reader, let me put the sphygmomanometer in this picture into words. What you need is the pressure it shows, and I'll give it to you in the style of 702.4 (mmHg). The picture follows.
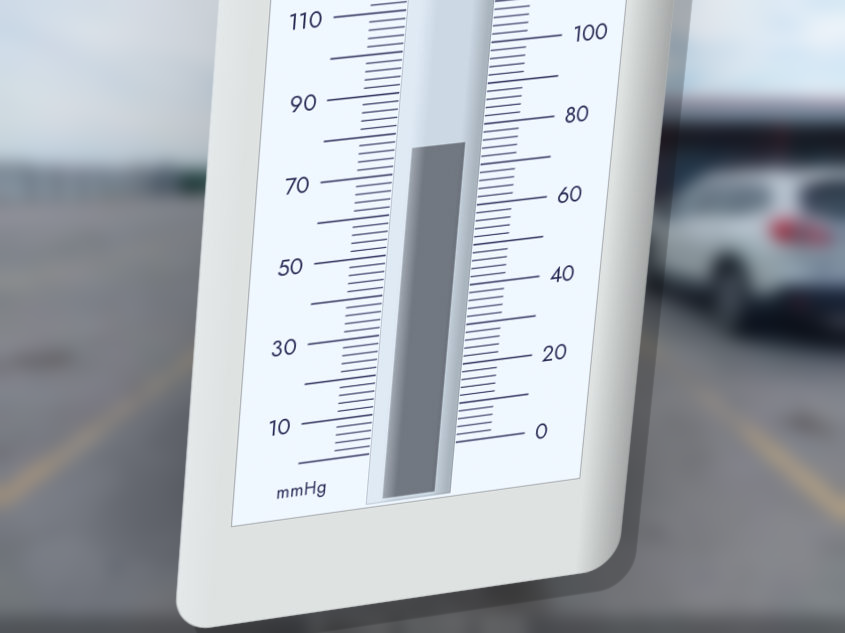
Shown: 76 (mmHg)
